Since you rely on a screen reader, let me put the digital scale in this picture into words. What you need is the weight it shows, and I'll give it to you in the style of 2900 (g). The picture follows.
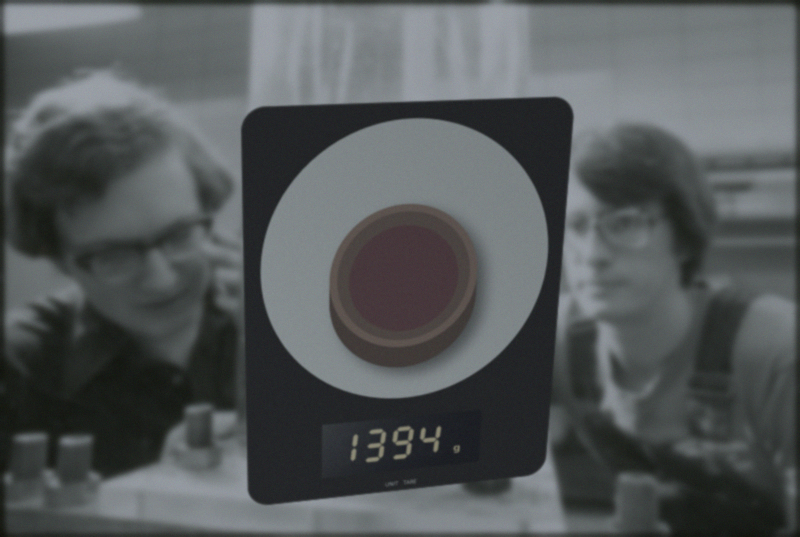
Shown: 1394 (g)
